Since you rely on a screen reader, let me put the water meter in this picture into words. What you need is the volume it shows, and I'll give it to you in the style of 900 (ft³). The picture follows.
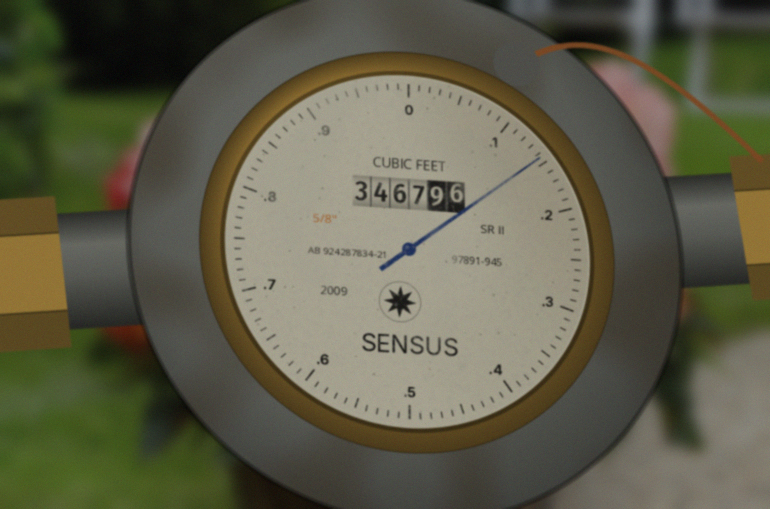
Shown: 346796.14 (ft³)
